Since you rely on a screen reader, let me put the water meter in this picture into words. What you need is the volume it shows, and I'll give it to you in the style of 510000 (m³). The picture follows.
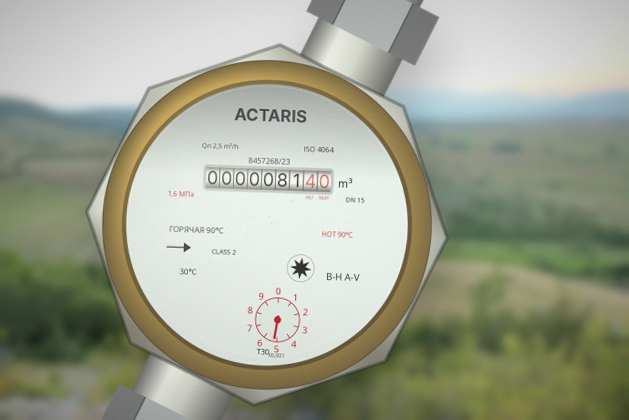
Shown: 81.405 (m³)
